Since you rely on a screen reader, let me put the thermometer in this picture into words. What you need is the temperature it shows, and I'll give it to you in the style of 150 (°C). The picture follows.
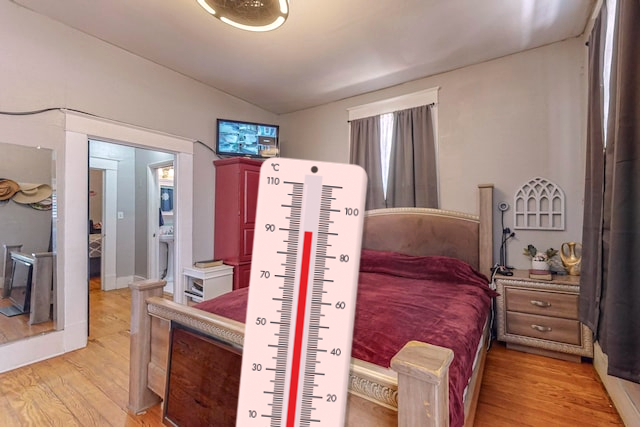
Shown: 90 (°C)
